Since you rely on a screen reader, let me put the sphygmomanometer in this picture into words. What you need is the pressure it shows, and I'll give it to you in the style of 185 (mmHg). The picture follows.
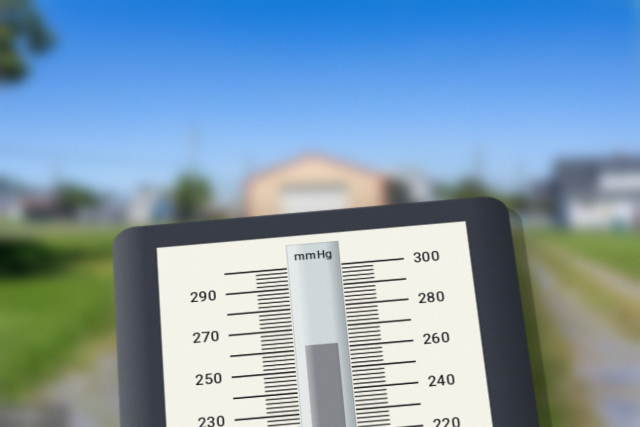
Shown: 262 (mmHg)
